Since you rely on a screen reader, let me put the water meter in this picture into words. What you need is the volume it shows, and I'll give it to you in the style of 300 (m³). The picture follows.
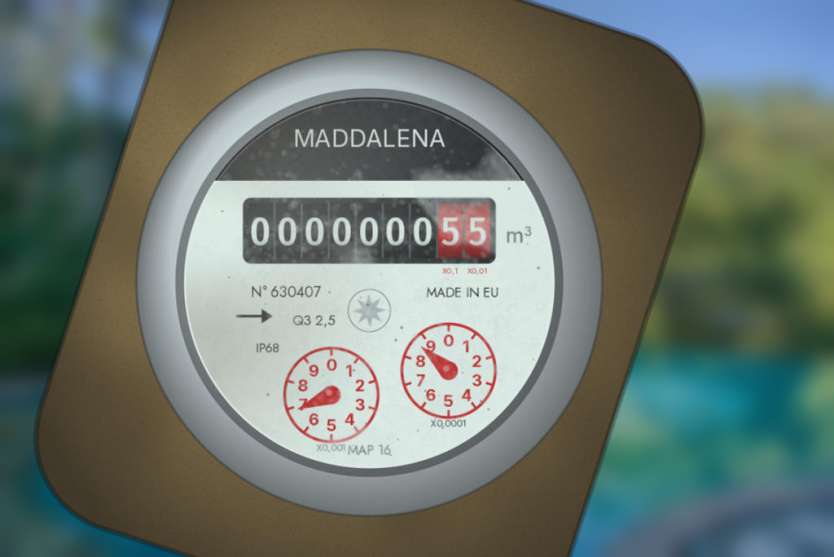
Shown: 0.5568 (m³)
